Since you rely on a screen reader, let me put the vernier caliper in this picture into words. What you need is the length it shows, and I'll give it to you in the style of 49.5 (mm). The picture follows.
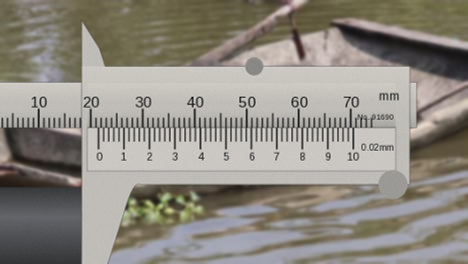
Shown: 21.5 (mm)
